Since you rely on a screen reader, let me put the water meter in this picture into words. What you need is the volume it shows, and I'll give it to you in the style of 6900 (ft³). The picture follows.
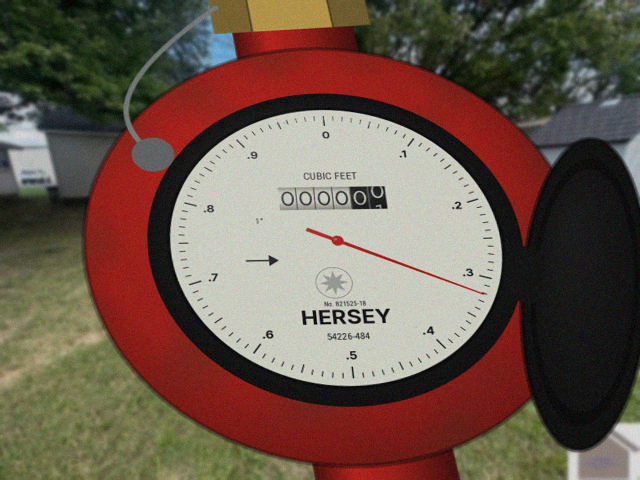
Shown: 0.32 (ft³)
